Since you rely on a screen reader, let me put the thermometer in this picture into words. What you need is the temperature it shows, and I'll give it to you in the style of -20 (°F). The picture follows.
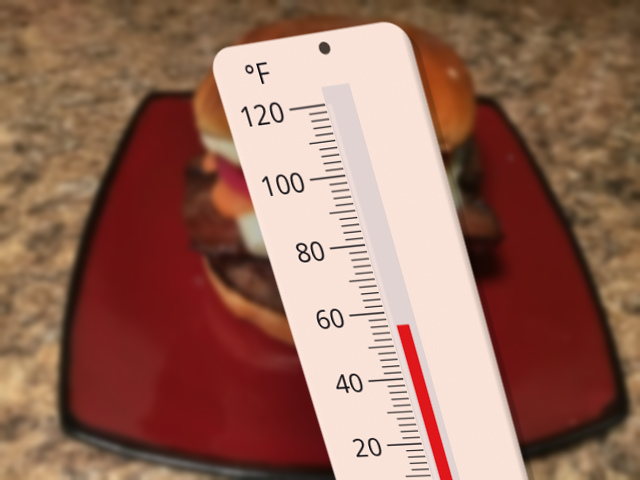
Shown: 56 (°F)
